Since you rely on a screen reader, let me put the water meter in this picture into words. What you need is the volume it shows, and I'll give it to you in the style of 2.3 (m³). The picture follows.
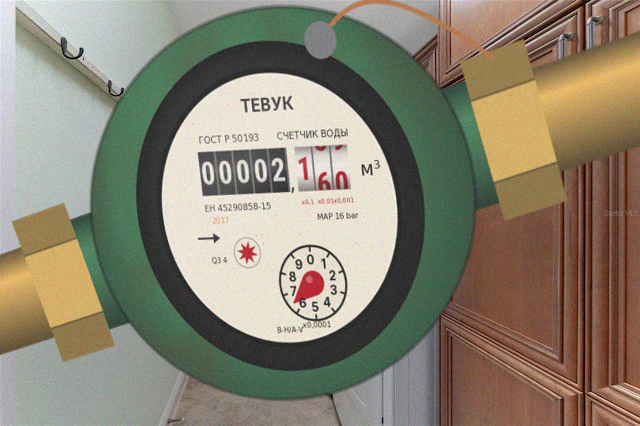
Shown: 2.1596 (m³)
